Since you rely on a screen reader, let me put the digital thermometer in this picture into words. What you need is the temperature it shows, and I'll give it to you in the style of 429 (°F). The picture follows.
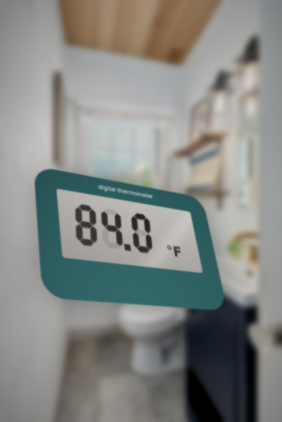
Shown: 84.0 (°F)
